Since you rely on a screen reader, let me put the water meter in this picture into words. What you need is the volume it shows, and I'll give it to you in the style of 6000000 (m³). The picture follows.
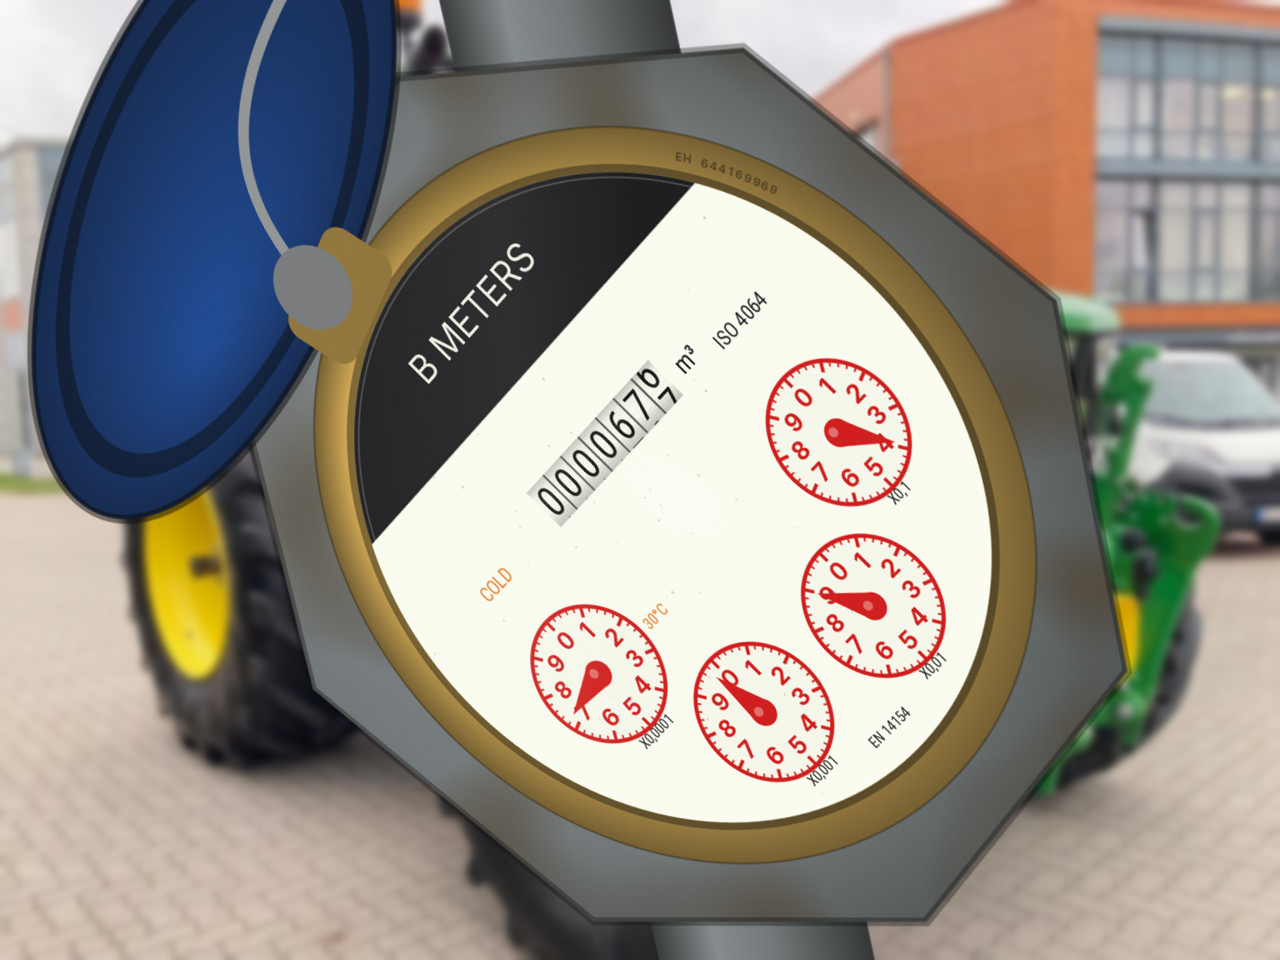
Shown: 676.3897 (m³)
